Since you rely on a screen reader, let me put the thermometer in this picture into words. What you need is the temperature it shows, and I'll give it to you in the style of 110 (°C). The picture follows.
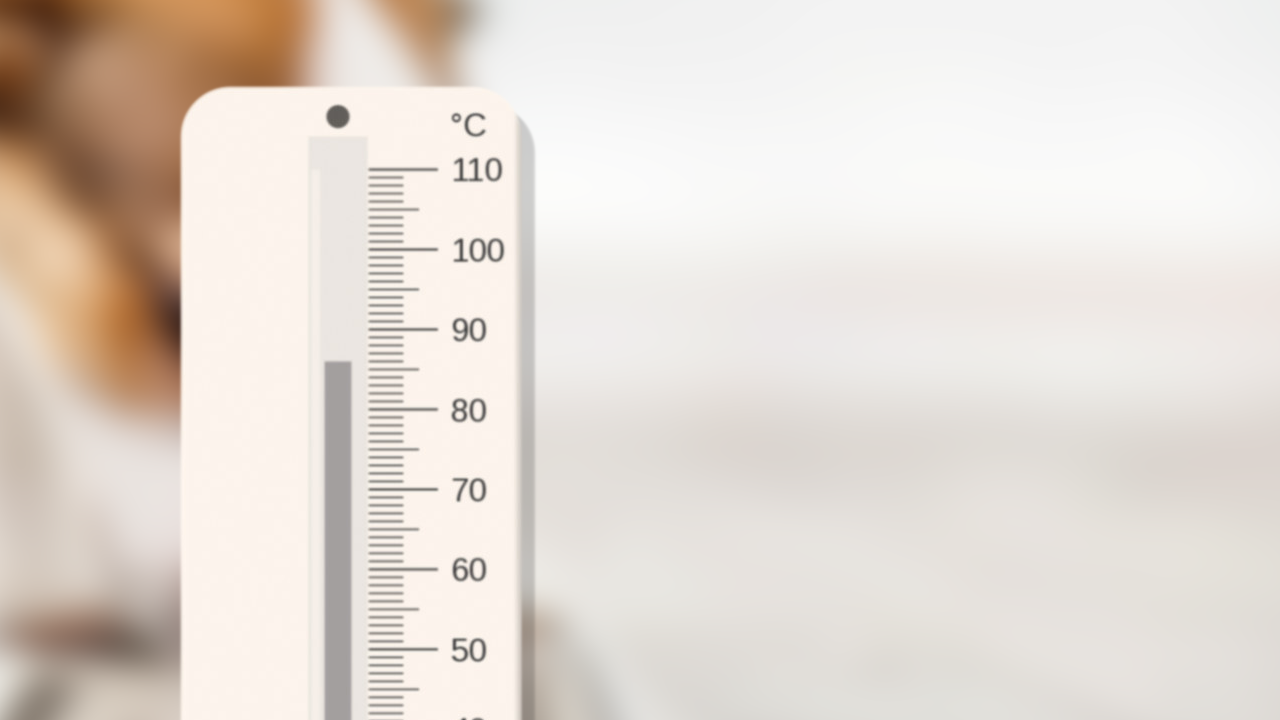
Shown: 86 (°C)
